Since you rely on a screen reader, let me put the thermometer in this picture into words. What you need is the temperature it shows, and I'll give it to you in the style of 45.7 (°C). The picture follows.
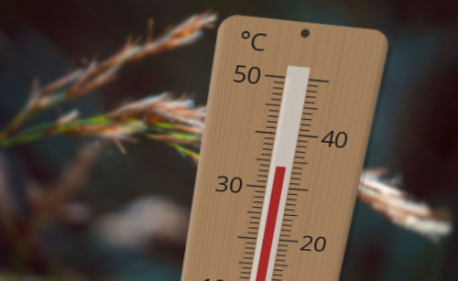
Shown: 34 (°C)
